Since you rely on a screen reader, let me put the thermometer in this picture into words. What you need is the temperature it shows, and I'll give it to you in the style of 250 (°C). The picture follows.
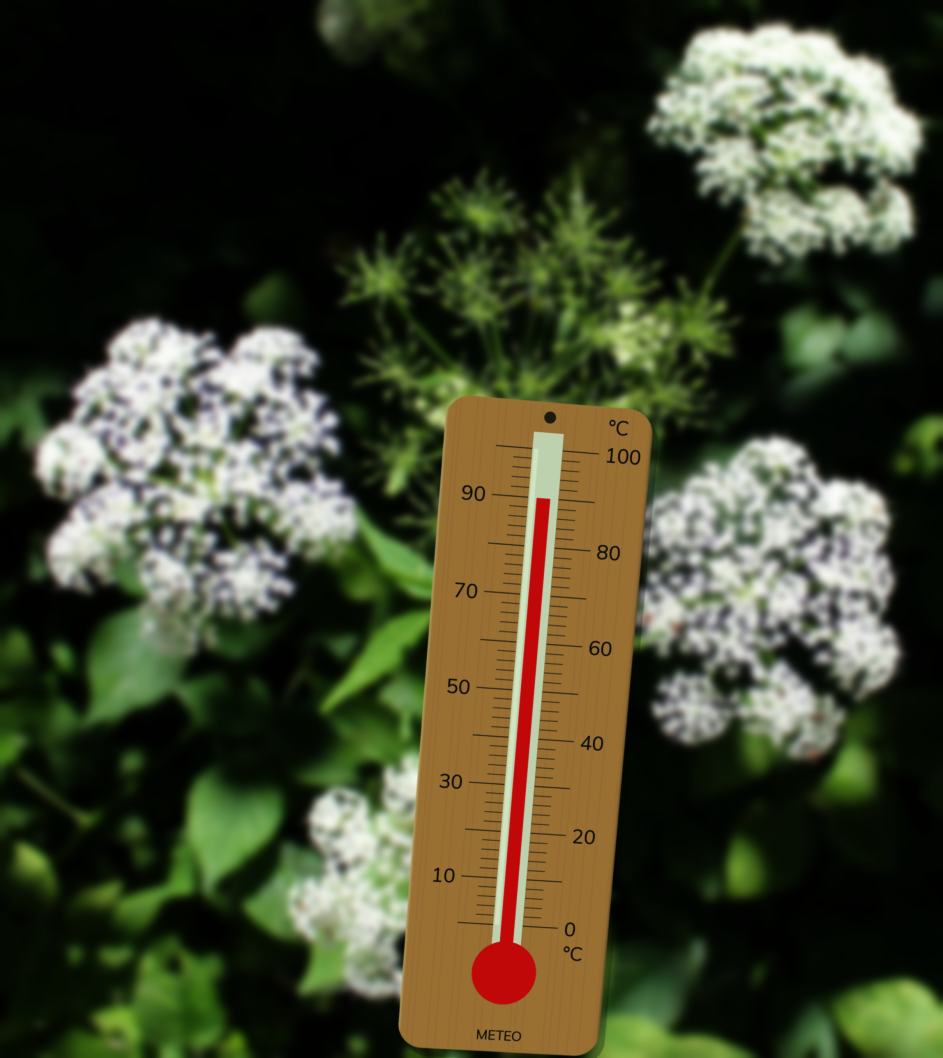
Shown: 90 (°C)
